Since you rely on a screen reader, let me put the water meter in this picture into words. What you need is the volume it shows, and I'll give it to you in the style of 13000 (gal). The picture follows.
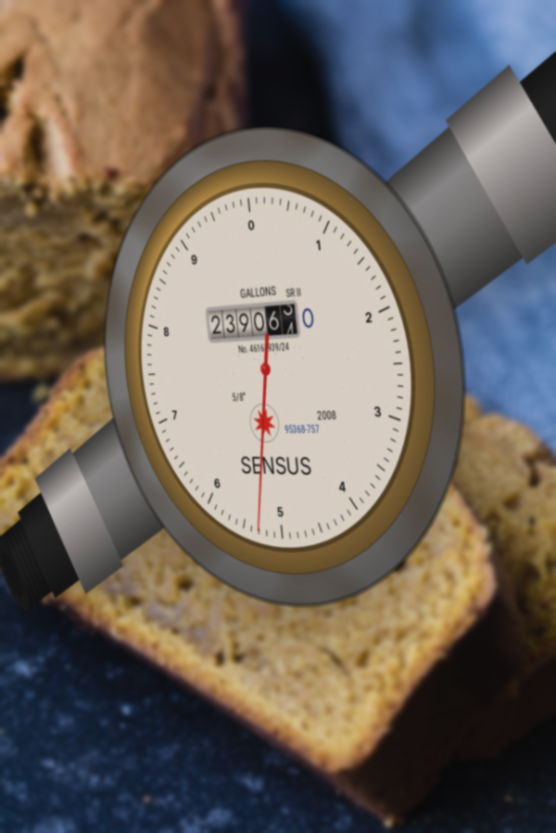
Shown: 2390635.3 (gal)
